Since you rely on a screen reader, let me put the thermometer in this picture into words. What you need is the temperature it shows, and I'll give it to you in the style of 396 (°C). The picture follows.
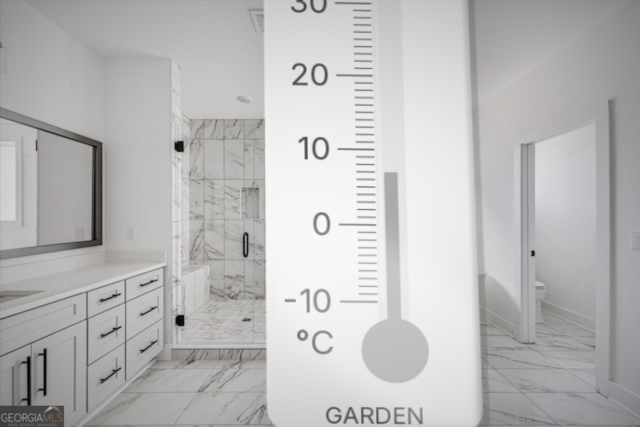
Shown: 7 (°C)
